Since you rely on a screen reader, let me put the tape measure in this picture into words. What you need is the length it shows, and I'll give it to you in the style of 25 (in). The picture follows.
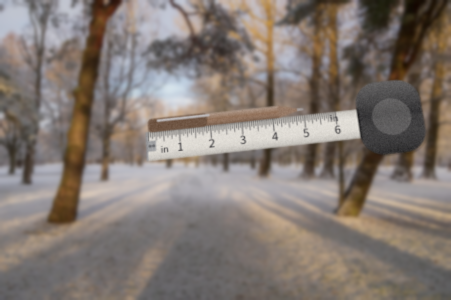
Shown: 5 (in)
